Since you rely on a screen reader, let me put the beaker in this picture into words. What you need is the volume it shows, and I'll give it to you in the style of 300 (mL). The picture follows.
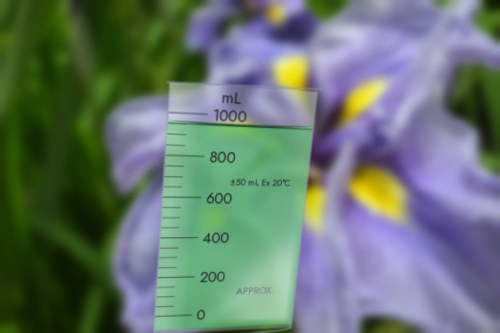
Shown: 950 (mL)
